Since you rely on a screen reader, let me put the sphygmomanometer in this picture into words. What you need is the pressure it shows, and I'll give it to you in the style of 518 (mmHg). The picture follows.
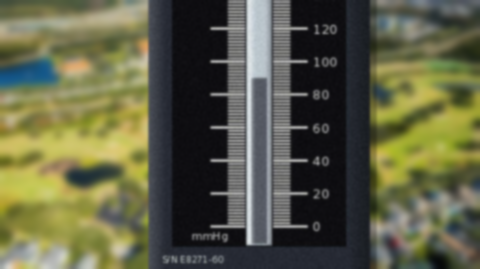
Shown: 90 (mmHg)
